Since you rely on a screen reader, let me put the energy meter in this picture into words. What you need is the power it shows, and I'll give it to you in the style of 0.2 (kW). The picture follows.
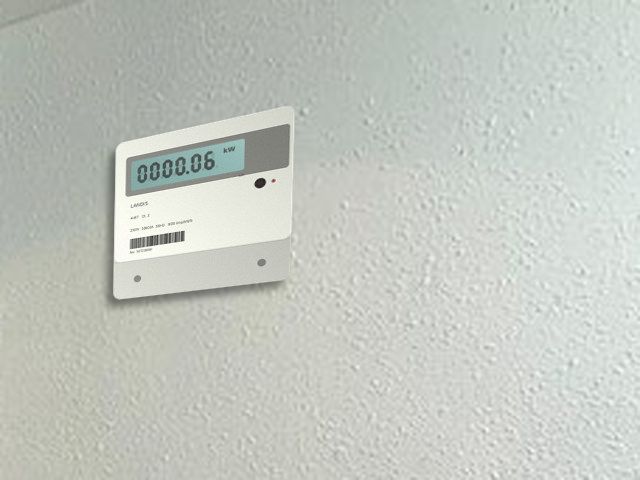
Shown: 0.06 (kW)
